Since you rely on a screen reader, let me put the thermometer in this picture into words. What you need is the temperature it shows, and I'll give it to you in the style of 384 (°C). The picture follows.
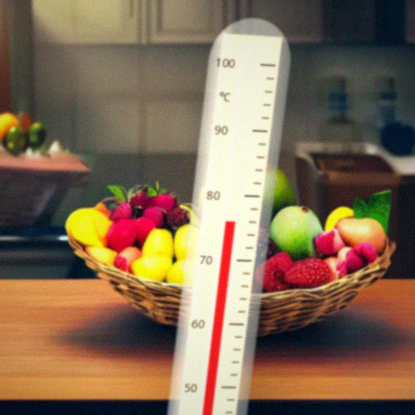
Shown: 76 (°C)
